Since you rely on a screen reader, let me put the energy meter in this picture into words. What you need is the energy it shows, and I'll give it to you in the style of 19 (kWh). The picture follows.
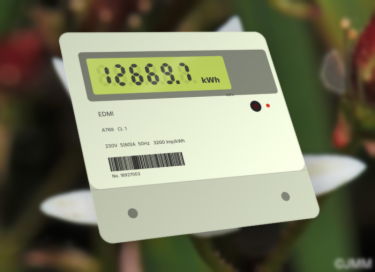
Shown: 12669.7 (kWh)
